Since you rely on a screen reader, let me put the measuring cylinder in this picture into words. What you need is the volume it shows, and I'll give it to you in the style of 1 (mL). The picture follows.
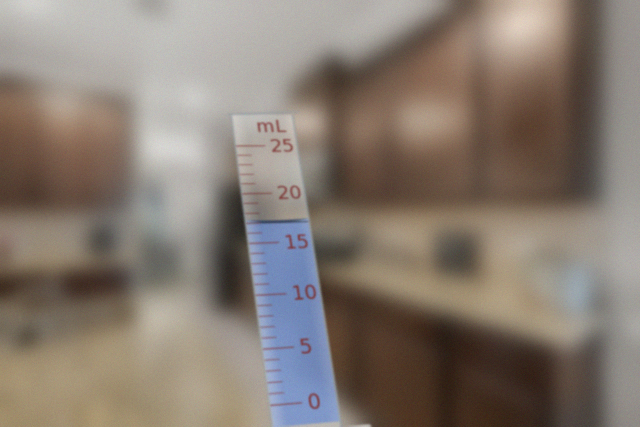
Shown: 17 (mL)
